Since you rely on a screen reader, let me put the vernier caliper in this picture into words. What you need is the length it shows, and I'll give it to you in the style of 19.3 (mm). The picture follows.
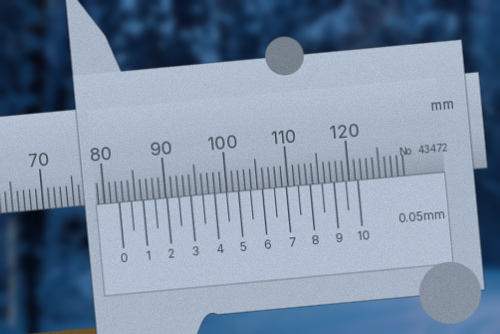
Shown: 82.4 (mm)
